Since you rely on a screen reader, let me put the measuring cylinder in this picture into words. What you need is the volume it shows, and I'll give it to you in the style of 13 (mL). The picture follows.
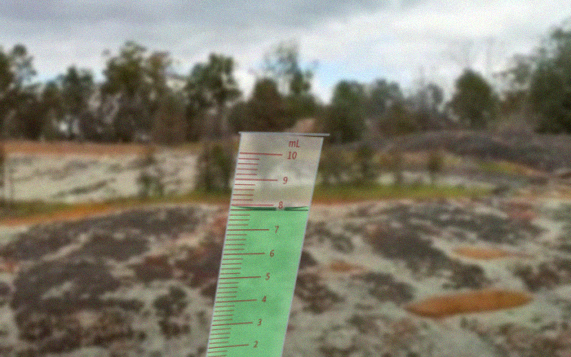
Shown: 7.8 (mL)
